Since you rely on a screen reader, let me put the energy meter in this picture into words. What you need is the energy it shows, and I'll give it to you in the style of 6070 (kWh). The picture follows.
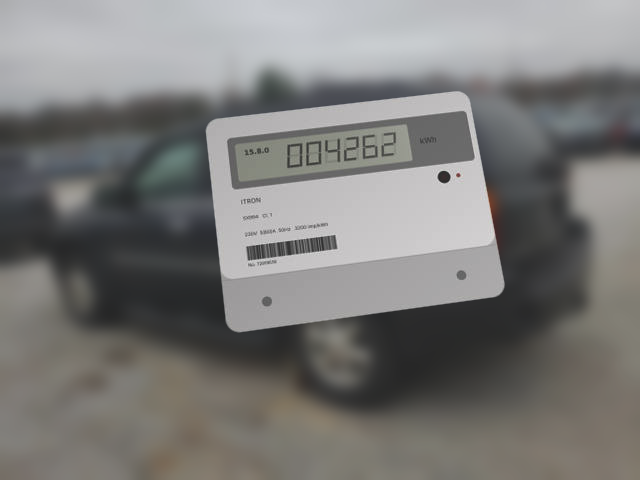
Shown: 4262 (kWh)
